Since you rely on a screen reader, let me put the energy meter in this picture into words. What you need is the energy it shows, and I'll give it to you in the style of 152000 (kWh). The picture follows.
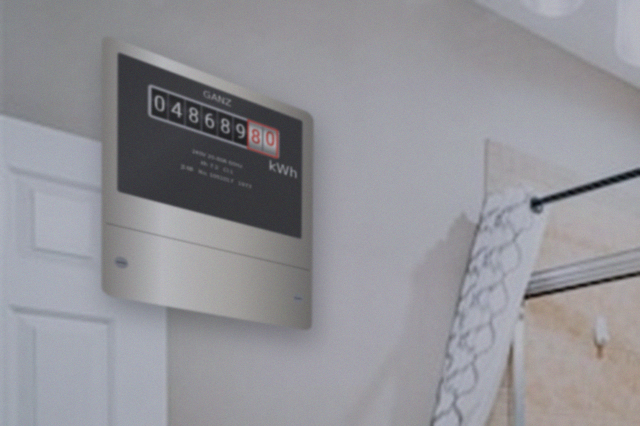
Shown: 48689.80 (kWh)
